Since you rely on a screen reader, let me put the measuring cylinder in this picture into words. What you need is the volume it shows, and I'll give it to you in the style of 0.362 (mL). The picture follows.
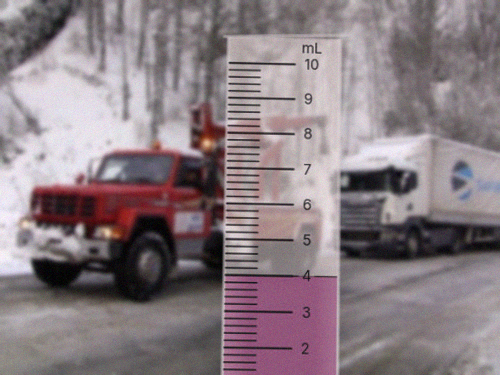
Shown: 4 (mL)
